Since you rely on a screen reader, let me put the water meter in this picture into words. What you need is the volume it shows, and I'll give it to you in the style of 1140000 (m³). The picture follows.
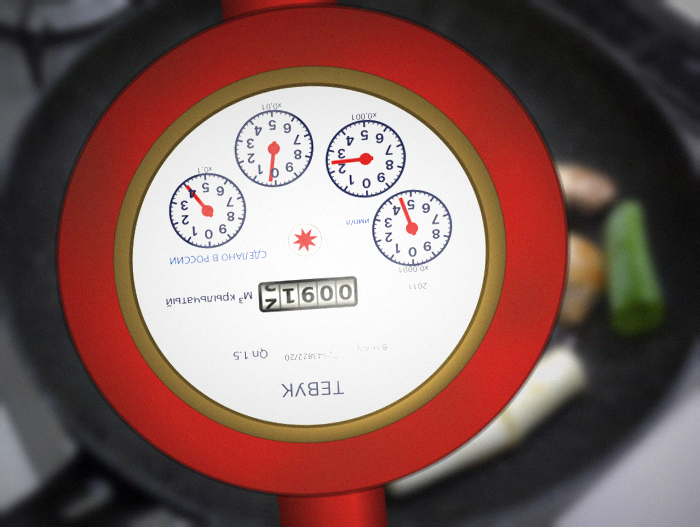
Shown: 912.4024 (m³)
